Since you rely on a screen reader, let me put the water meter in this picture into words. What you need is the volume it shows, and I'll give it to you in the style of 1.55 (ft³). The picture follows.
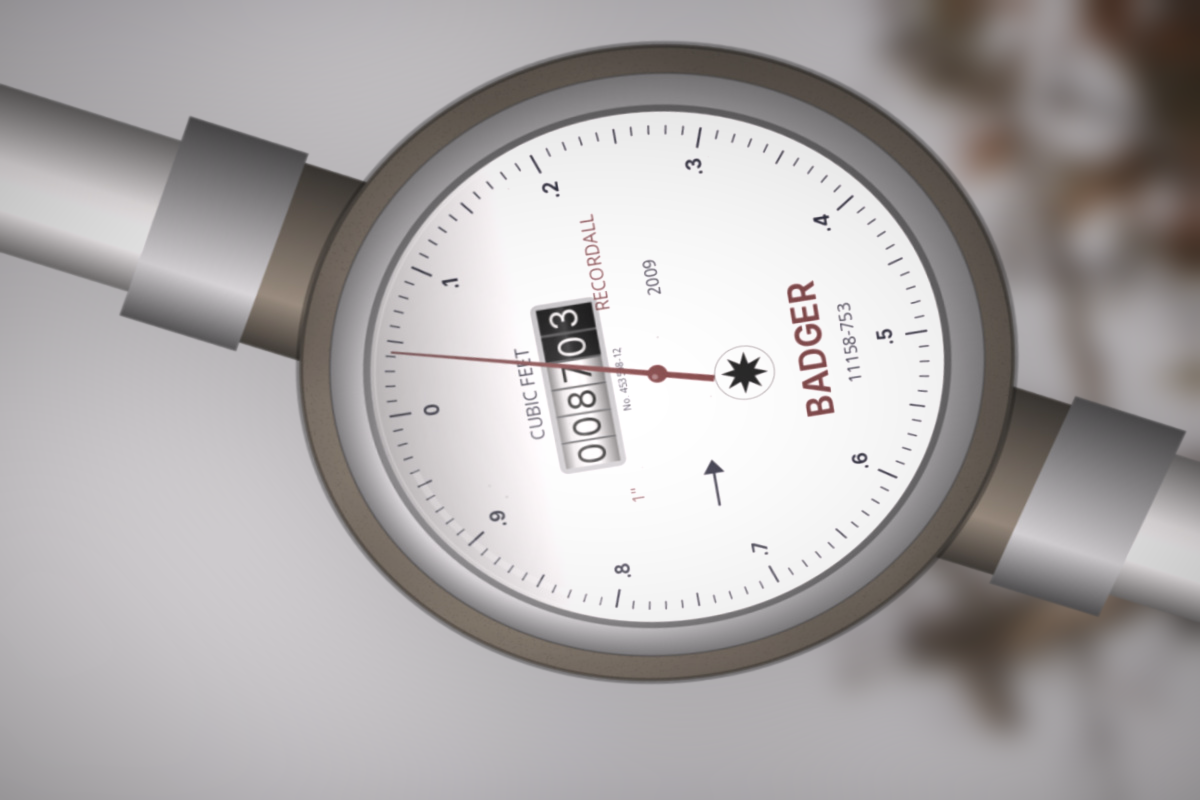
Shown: 8703.04 (ft³)
